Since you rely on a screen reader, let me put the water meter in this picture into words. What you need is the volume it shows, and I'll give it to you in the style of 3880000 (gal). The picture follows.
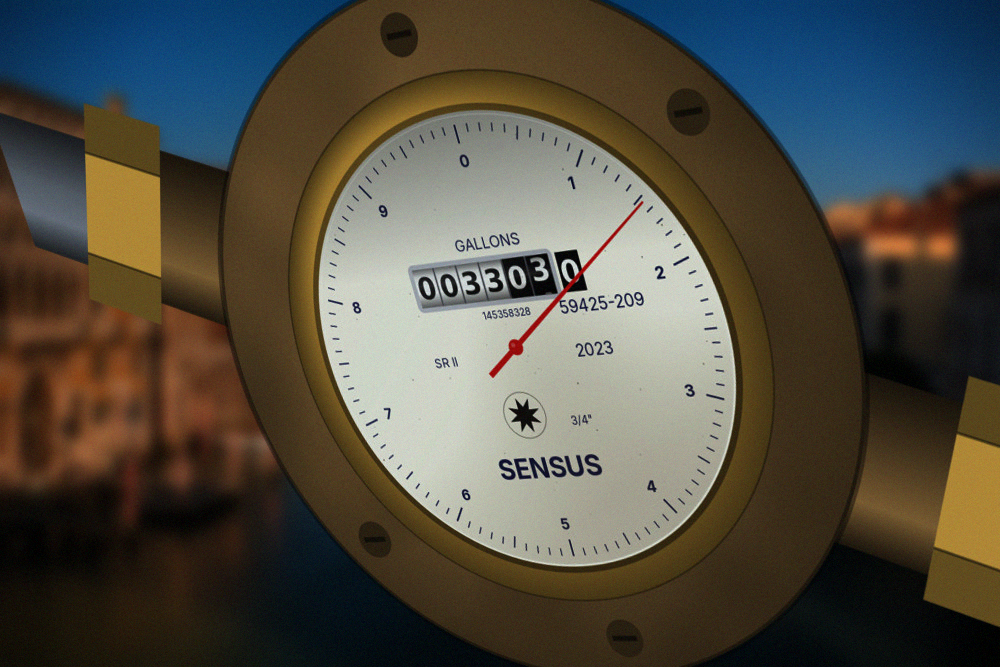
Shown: 33031.5 (gal)
